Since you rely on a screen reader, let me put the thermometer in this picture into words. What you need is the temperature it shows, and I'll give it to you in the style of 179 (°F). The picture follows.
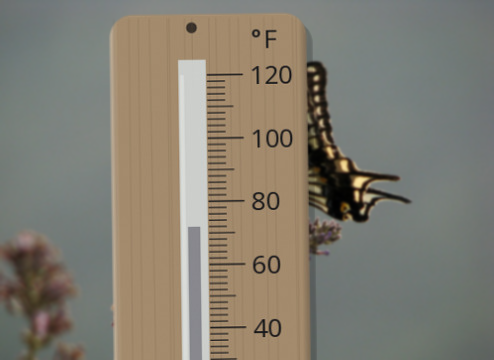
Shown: 72 (°F)
